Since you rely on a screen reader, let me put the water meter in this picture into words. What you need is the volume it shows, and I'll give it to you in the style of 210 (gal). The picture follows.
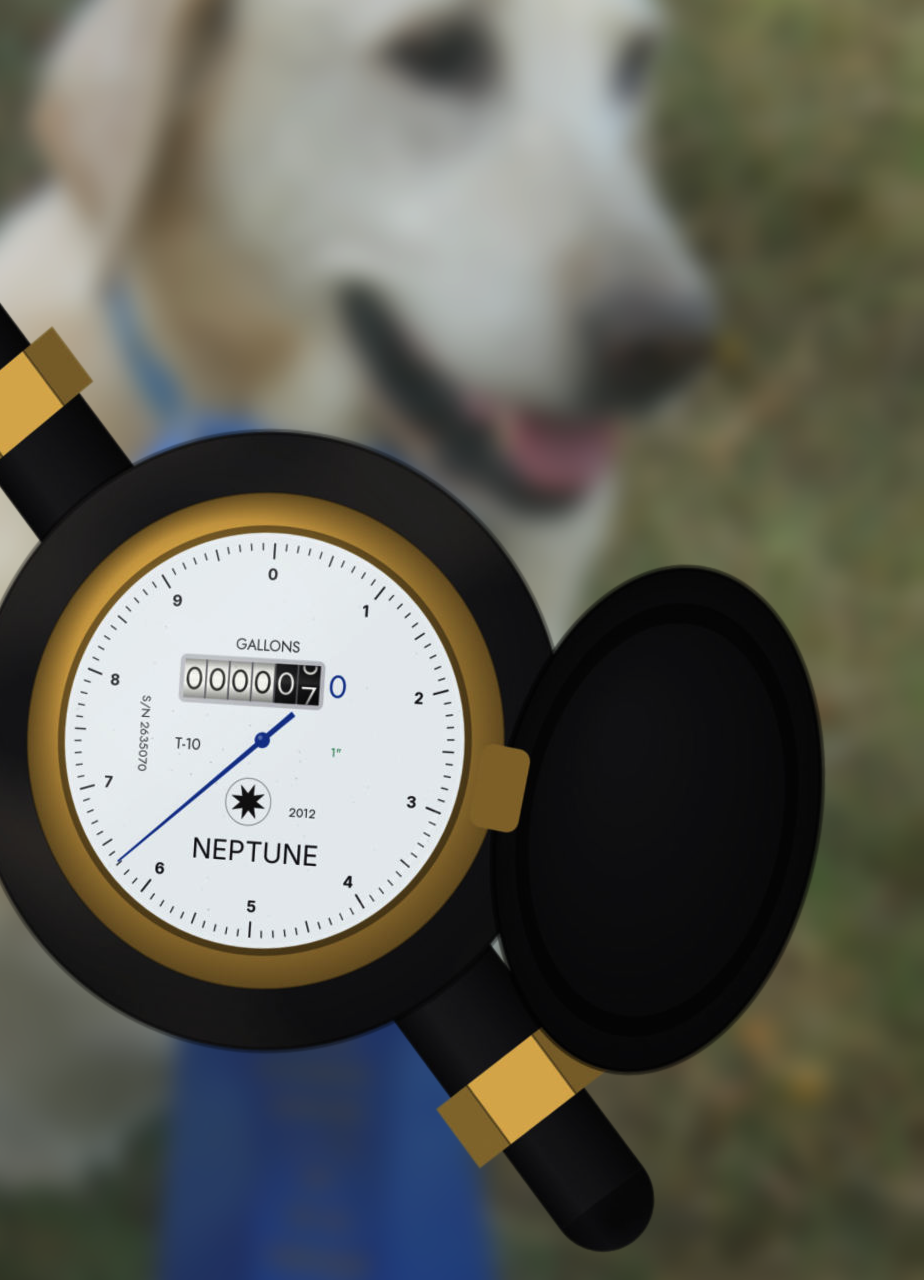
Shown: 66.3 (gal)
